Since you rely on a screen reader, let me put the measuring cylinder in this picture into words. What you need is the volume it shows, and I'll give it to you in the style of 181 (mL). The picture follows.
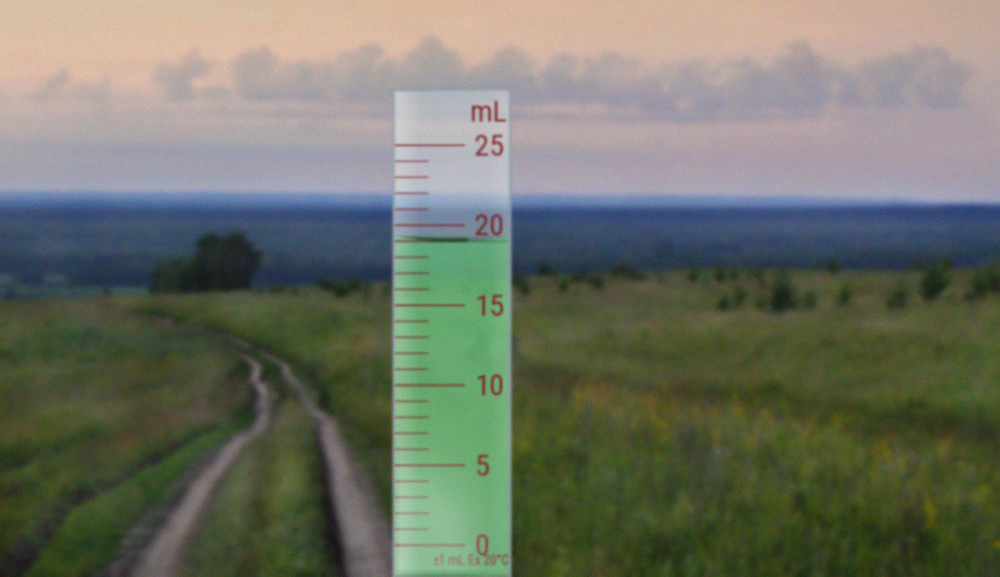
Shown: 19 (mL)
